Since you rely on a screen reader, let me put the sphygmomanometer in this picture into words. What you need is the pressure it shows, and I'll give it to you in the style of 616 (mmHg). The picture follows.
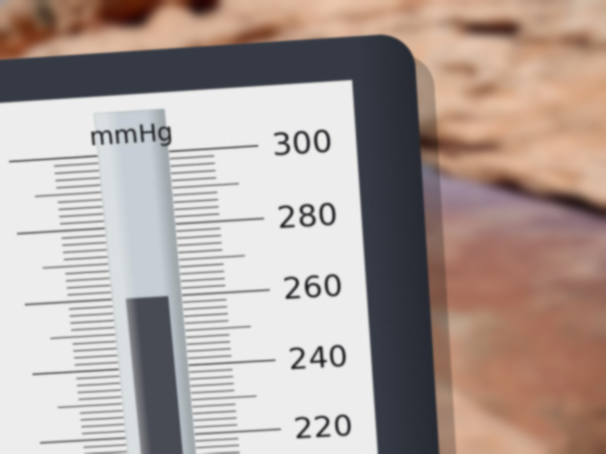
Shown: 260 (mmHg)
